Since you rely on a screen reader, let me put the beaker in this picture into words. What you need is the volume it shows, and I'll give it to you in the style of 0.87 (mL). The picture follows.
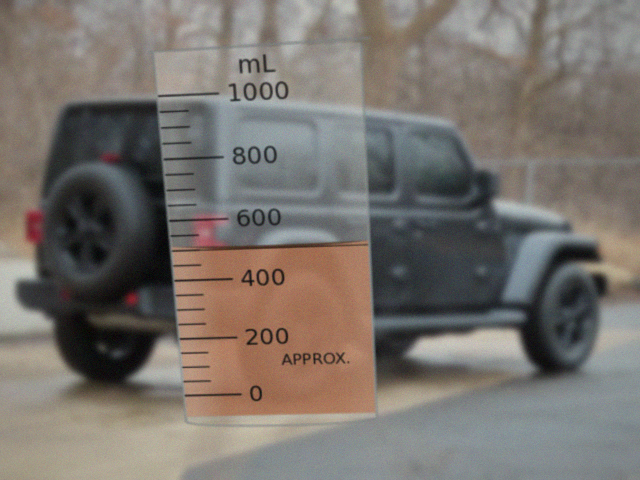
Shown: 500 (mL)
